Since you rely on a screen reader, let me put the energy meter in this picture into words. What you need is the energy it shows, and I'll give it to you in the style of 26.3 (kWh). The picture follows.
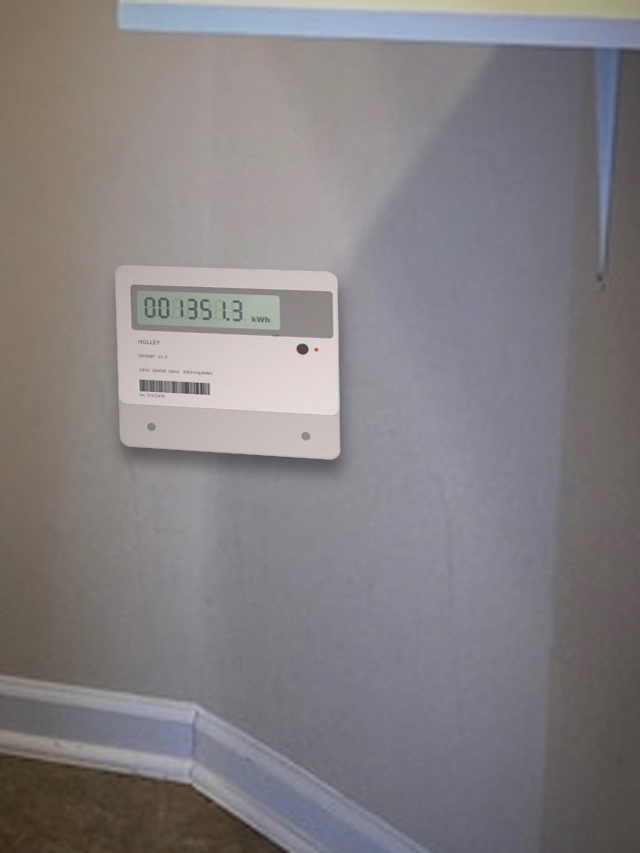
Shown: 1351.3 (kWh)
